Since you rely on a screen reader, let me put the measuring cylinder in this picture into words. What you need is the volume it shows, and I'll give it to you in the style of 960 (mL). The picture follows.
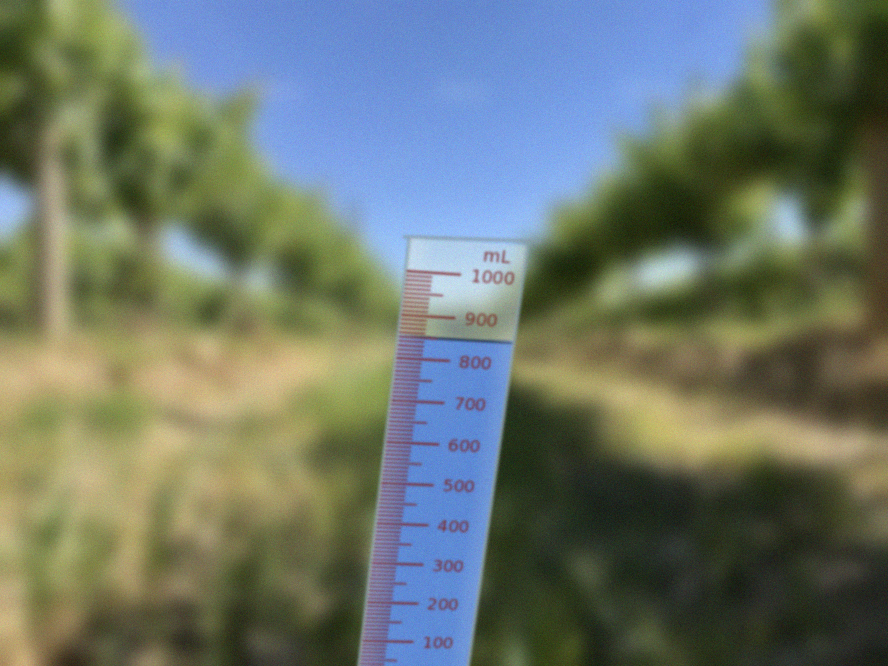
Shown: 850 (mL)
